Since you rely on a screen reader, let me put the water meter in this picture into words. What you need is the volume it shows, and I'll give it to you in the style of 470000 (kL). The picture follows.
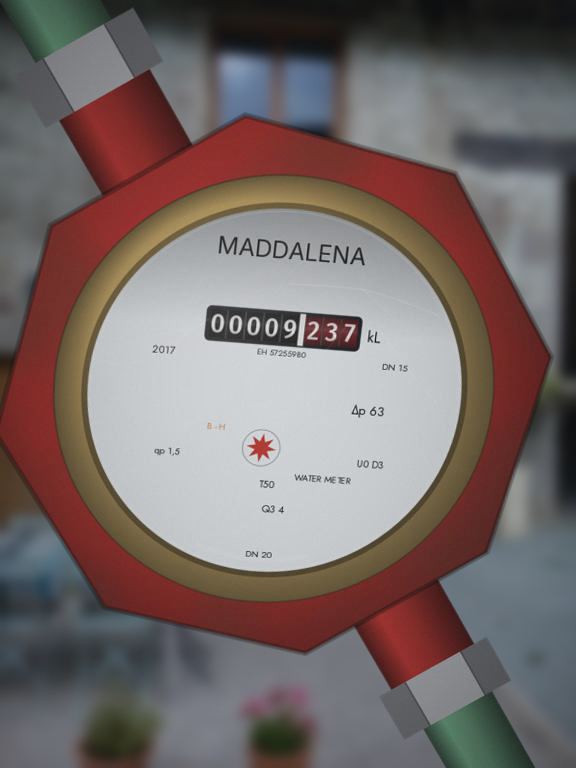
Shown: 9.237 (kL)
